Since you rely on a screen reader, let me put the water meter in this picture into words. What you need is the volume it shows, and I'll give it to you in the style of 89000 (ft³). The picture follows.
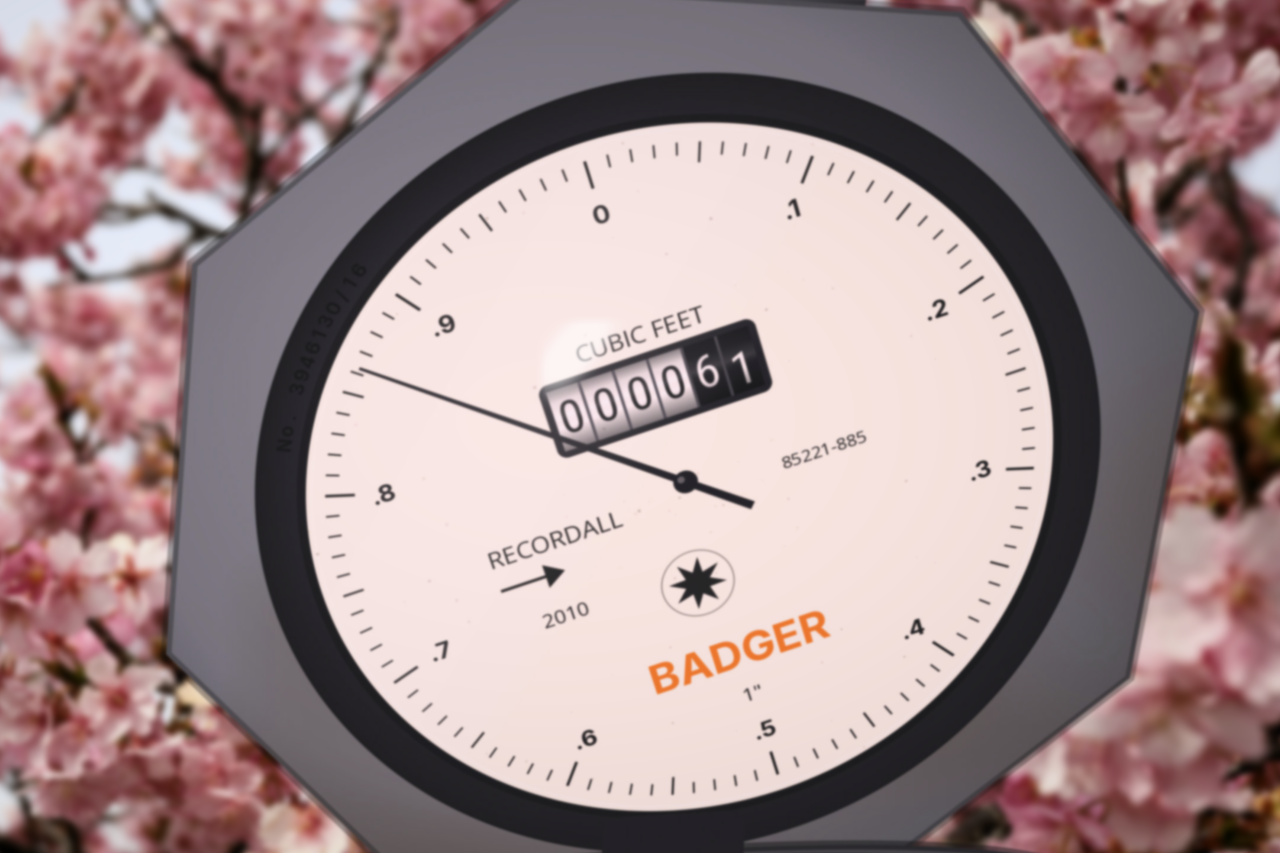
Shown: 60.86 (ft³)
